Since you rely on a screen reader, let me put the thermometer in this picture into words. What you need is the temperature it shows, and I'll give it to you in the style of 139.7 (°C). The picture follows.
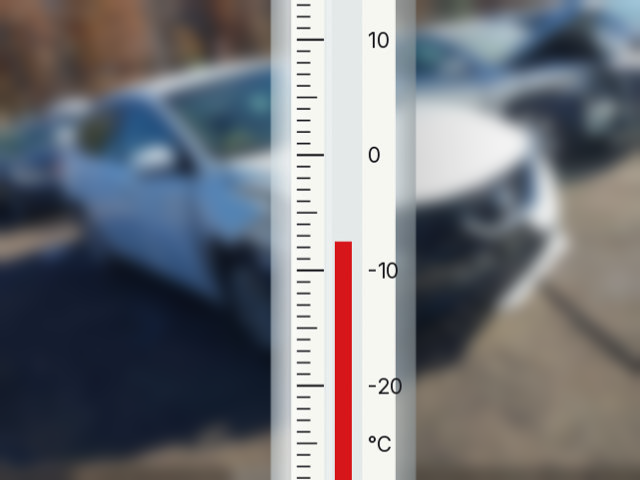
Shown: -7.5 (°C)
